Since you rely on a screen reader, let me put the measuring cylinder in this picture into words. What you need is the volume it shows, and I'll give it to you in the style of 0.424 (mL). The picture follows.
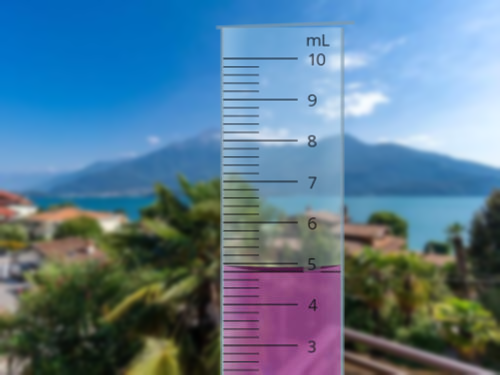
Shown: 4.8 (mL)
